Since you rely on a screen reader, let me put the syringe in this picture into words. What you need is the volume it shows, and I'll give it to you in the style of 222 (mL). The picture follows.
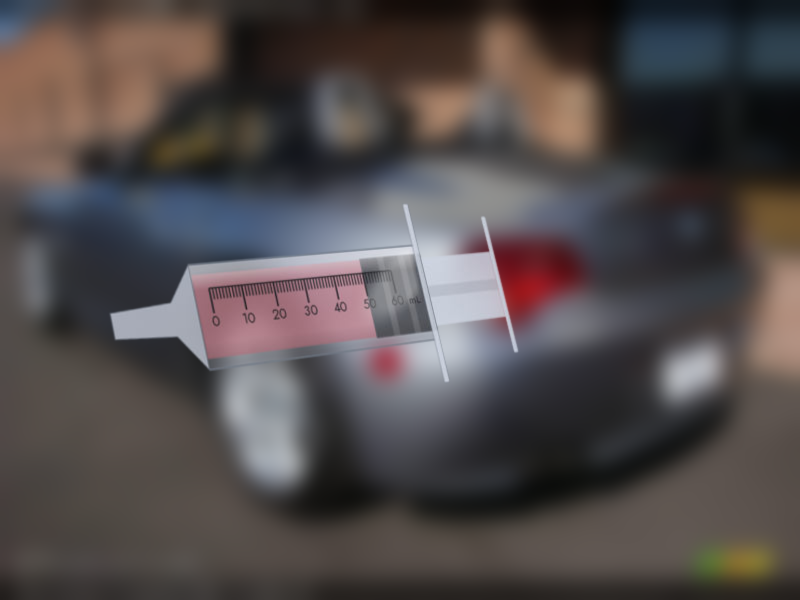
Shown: 50 (mL)
